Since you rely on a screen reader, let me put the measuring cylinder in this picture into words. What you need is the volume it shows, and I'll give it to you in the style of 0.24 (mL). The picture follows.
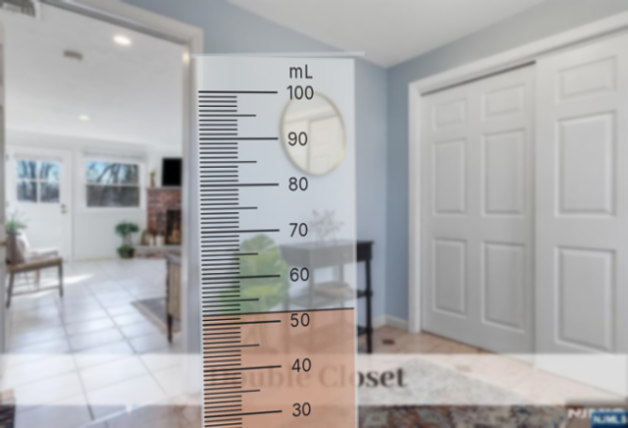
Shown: 52 (mL)
